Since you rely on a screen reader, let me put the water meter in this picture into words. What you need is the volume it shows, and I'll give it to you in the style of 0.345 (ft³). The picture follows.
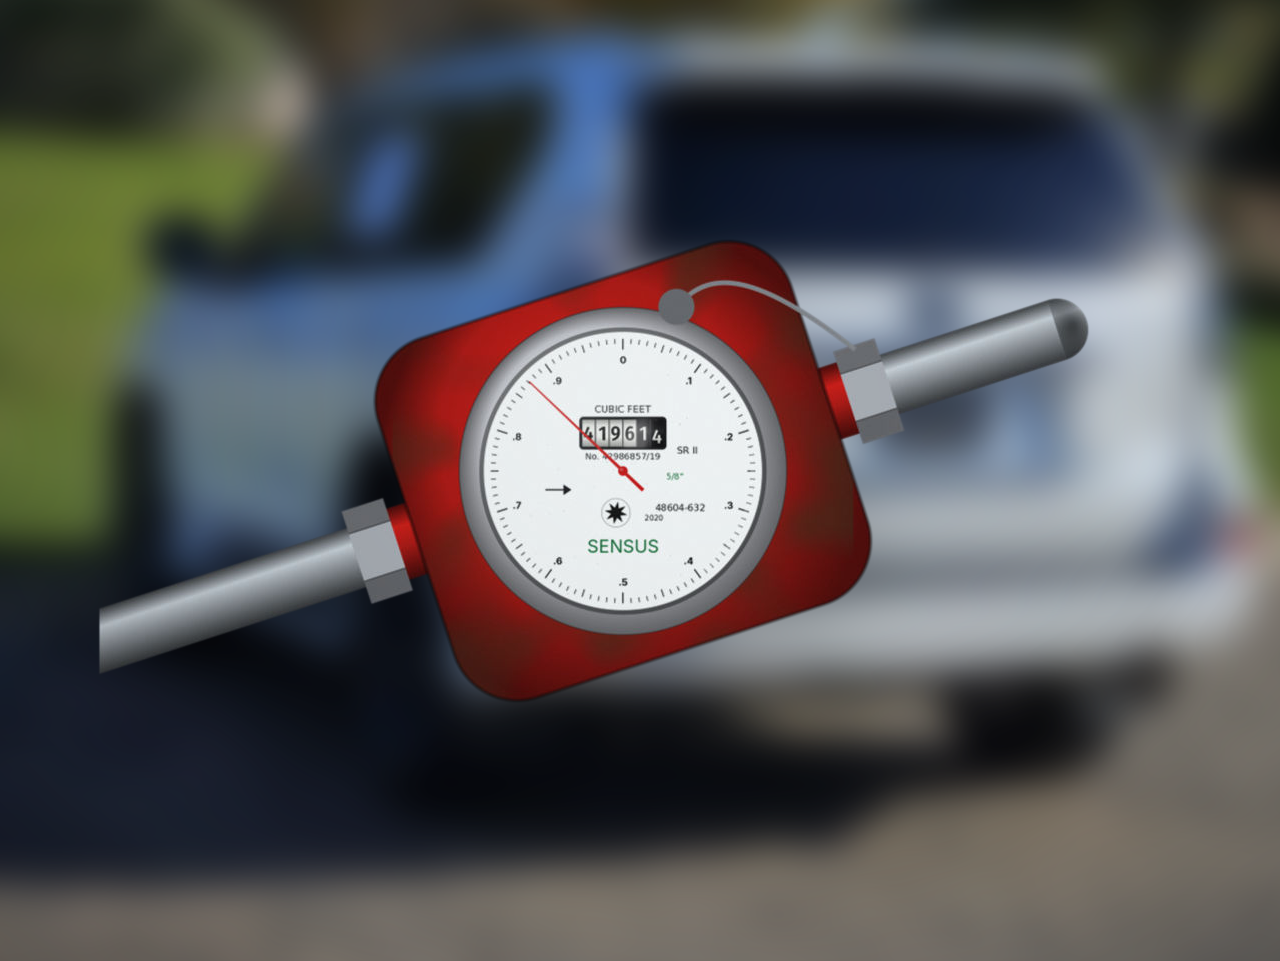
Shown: 419613.87 (ft³)
